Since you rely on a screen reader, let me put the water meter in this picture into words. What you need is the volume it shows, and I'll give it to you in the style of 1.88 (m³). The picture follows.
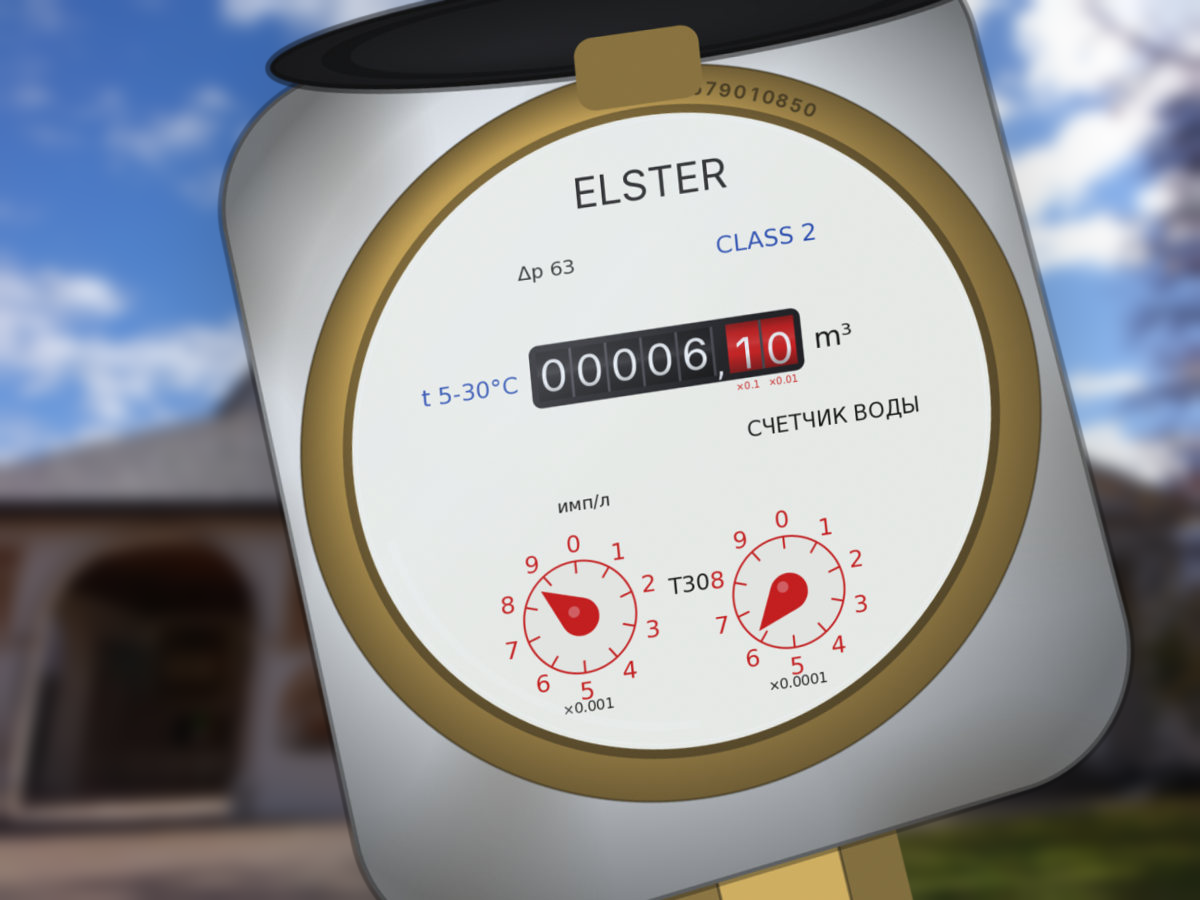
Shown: 6.0986 (m³)
